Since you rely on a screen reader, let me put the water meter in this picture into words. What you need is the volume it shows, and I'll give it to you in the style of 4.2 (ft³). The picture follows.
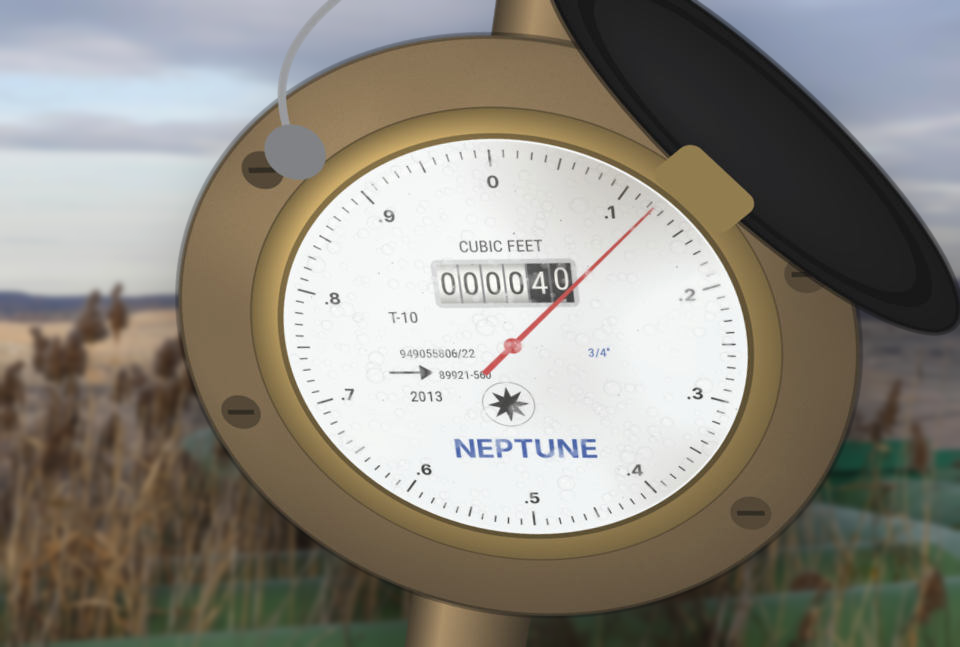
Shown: 40.12 (ft³)
